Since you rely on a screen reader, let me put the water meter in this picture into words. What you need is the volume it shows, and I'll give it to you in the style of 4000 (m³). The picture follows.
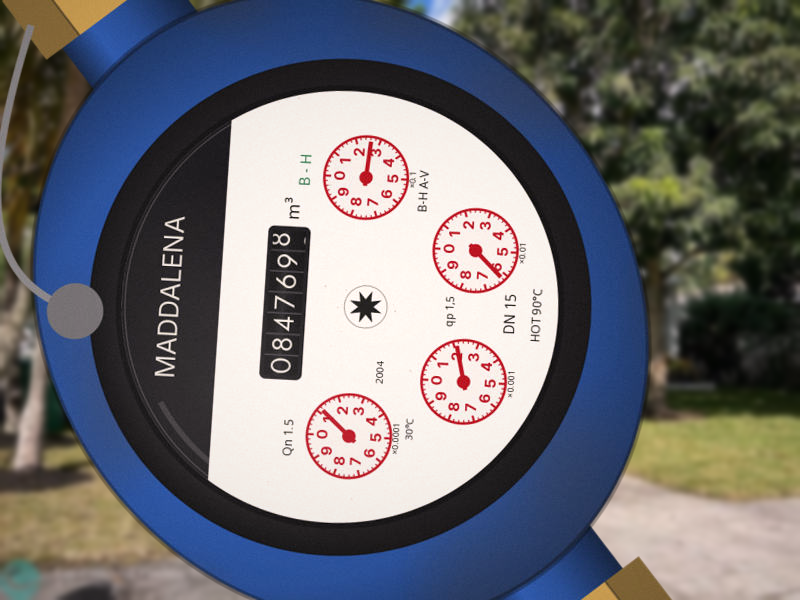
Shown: 847698.2621 (m³)
